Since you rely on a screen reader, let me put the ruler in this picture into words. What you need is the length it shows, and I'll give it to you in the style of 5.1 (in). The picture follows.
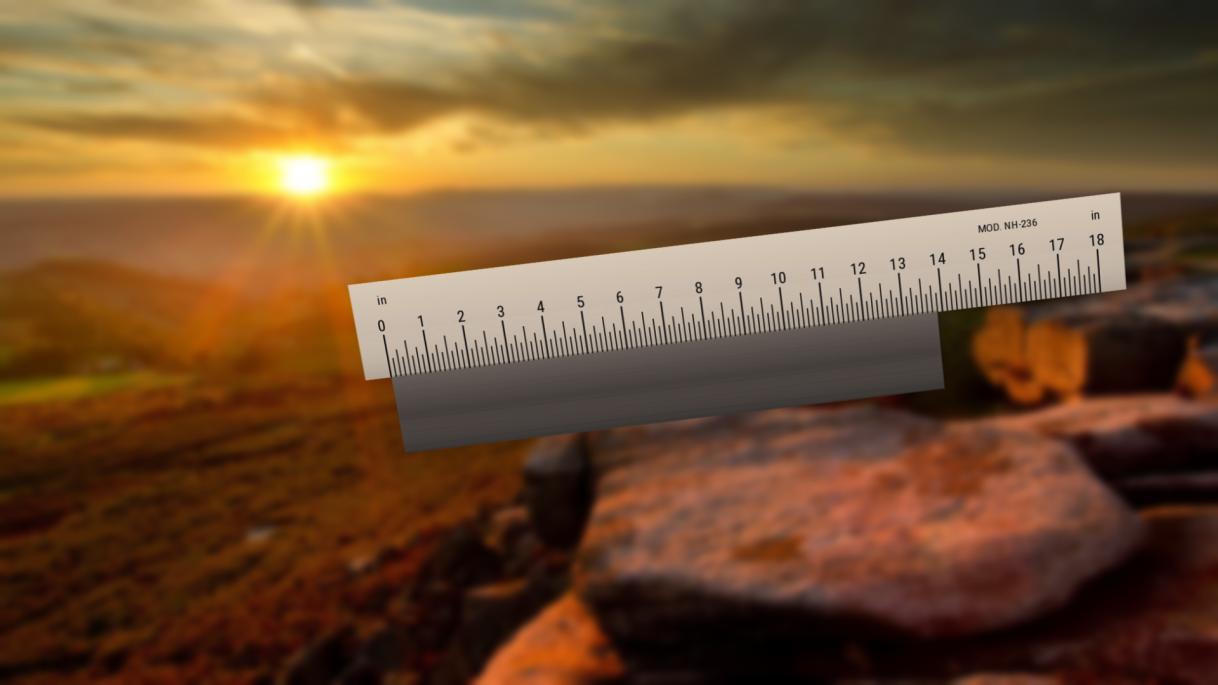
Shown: 13.875 (in)
